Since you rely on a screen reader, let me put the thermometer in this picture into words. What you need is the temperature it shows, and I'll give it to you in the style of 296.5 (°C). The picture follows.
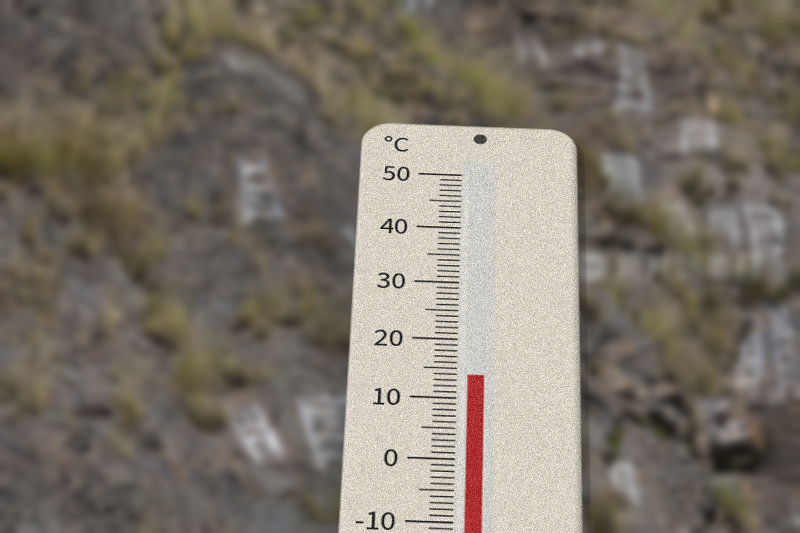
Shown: 14 (°C)
